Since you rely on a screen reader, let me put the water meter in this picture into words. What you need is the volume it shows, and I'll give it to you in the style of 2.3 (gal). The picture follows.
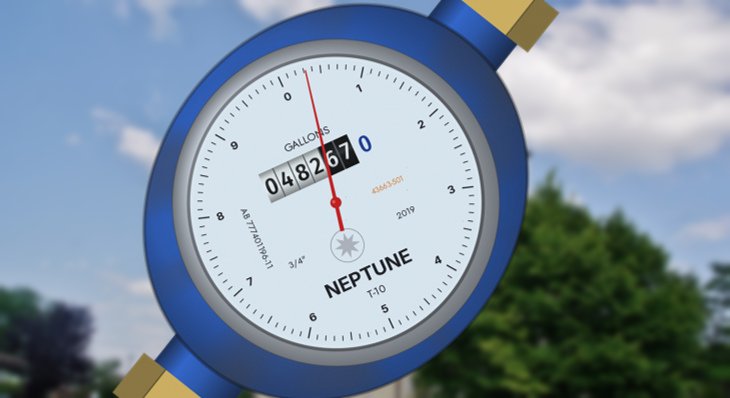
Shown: 482670.3 (gal)
